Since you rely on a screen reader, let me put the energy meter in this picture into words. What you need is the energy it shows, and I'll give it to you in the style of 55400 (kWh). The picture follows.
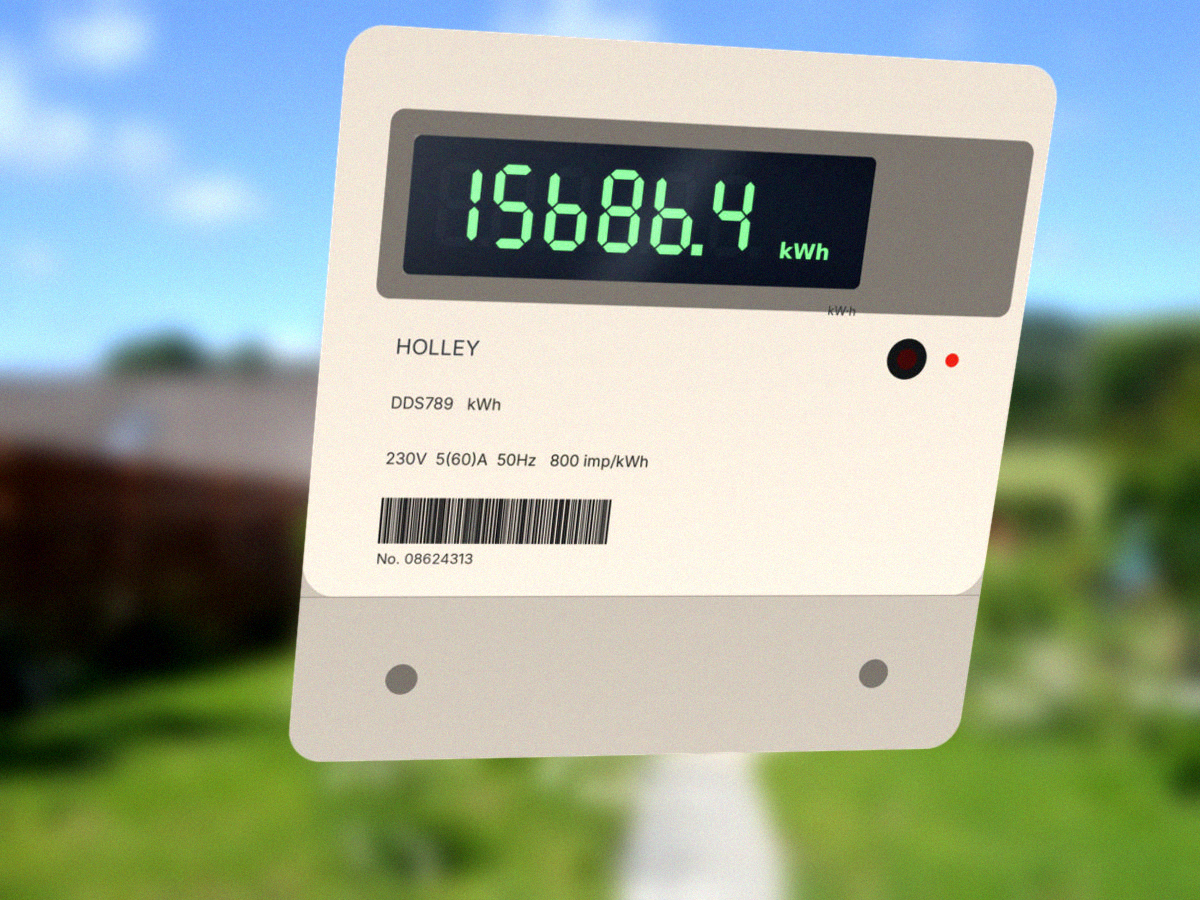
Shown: 15686.4 (kWh)
